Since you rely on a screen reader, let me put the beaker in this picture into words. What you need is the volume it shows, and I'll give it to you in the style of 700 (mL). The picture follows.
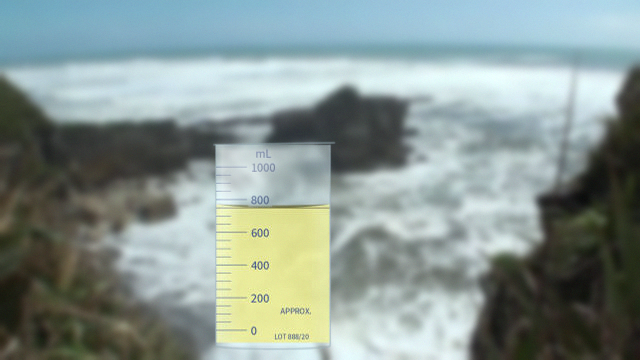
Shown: 750 (mL)
